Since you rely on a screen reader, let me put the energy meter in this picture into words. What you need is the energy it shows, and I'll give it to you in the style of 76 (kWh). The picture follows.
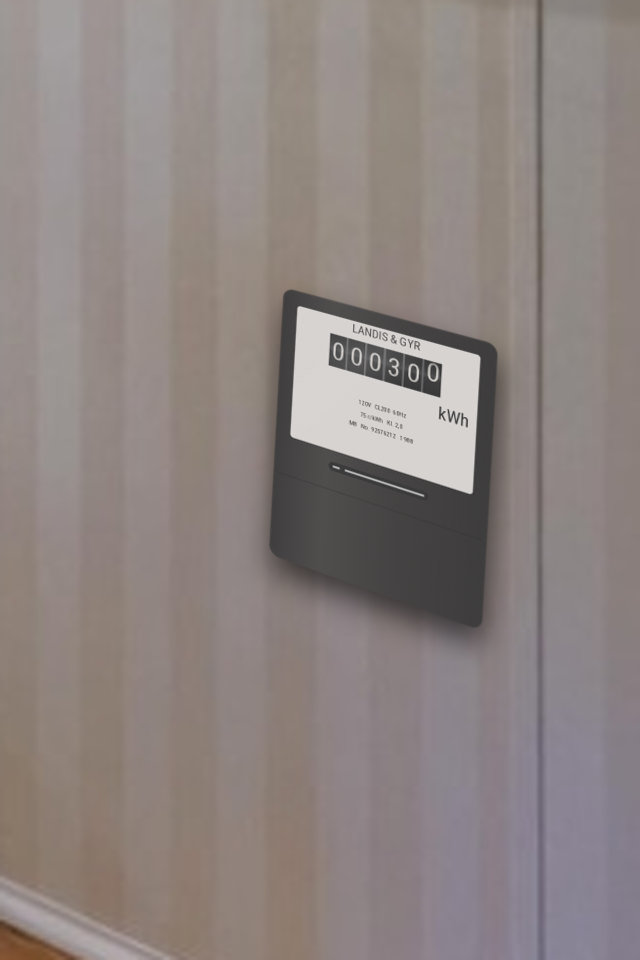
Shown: 300 (kWh)
